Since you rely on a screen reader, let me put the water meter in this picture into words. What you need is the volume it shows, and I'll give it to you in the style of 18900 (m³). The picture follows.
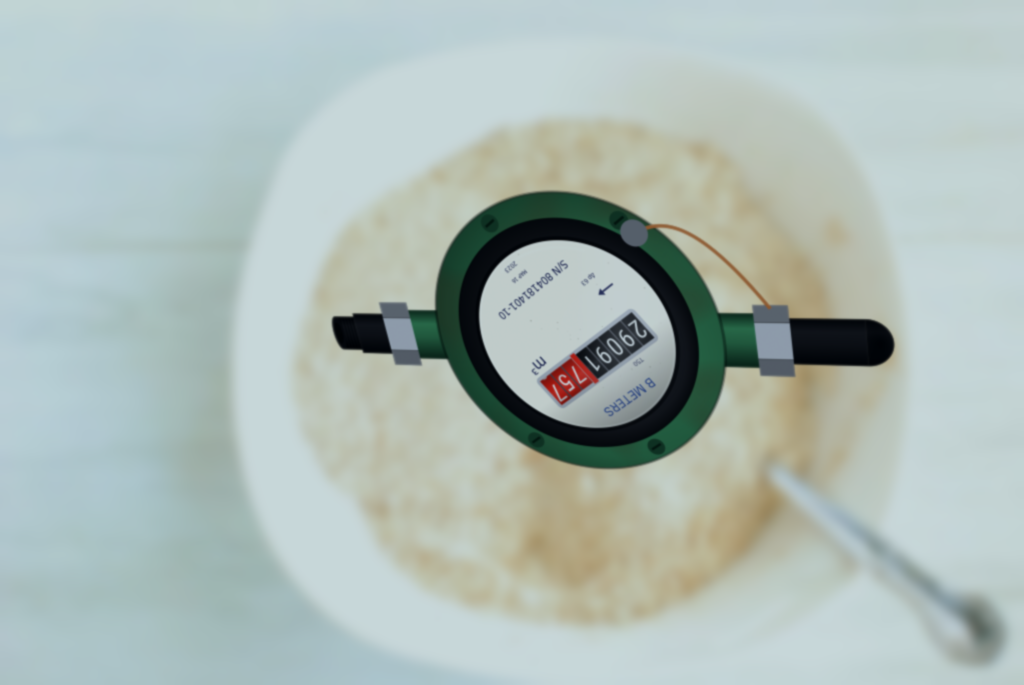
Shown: 29091.757 (m³)
